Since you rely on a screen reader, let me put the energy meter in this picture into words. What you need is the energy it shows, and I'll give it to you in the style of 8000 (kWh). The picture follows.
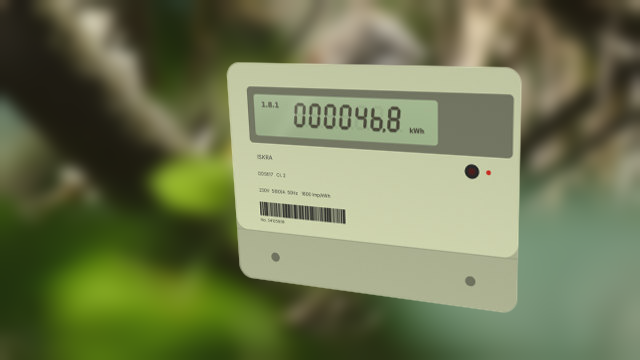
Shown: 46.8 (kWh)
